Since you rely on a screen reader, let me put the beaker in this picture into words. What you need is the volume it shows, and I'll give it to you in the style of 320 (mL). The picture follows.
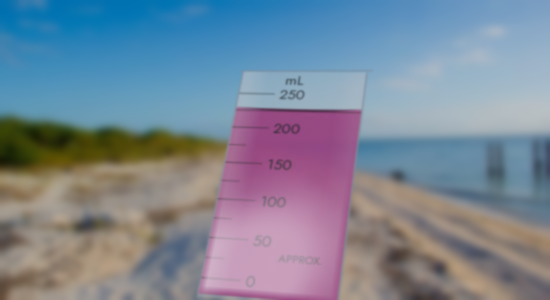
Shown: 225 (mL)
